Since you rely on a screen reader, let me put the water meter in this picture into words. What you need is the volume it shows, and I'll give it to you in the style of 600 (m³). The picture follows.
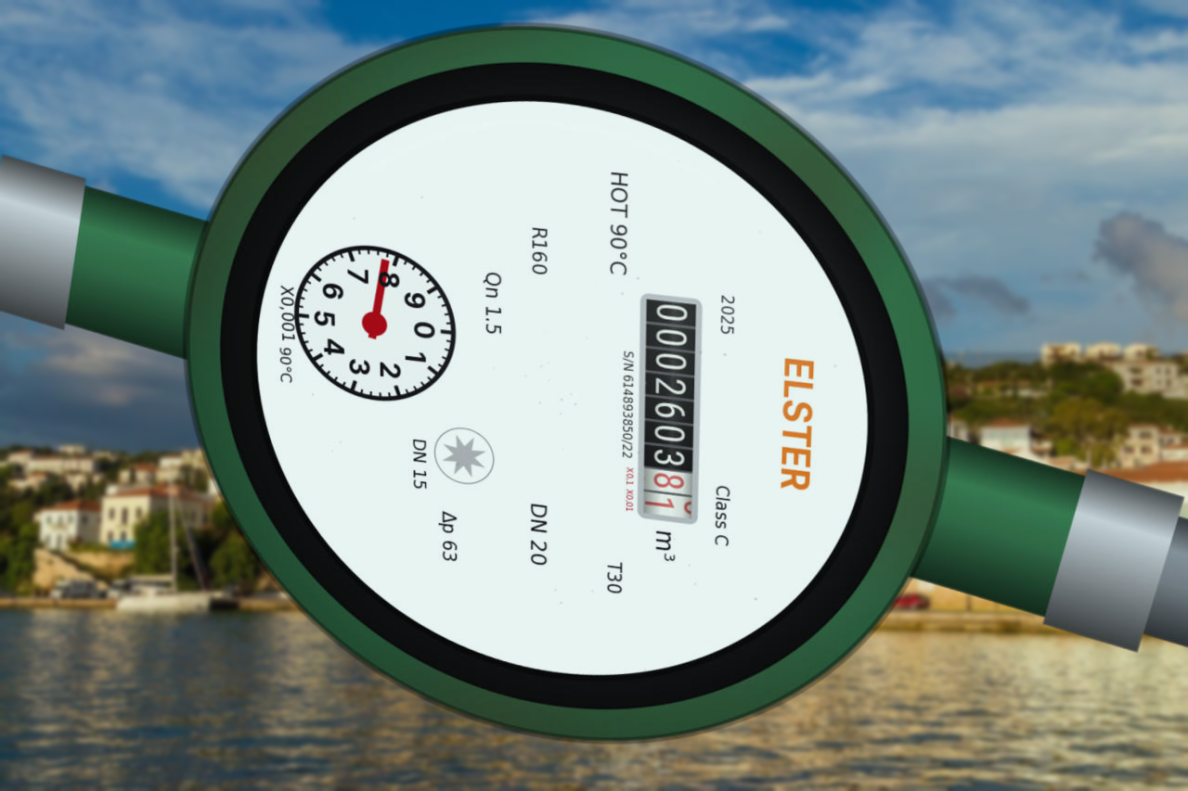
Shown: 2603.807 (m³)
